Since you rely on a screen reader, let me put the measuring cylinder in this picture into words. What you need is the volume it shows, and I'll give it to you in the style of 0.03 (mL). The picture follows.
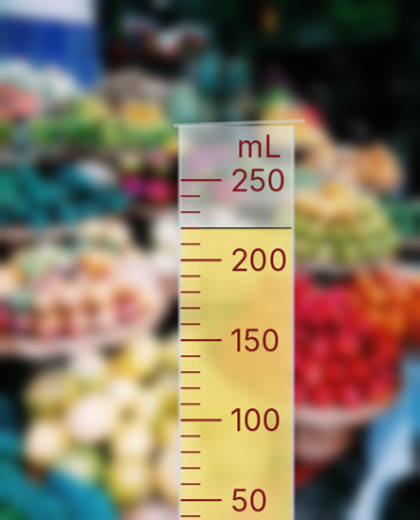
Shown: 220 (mL)
